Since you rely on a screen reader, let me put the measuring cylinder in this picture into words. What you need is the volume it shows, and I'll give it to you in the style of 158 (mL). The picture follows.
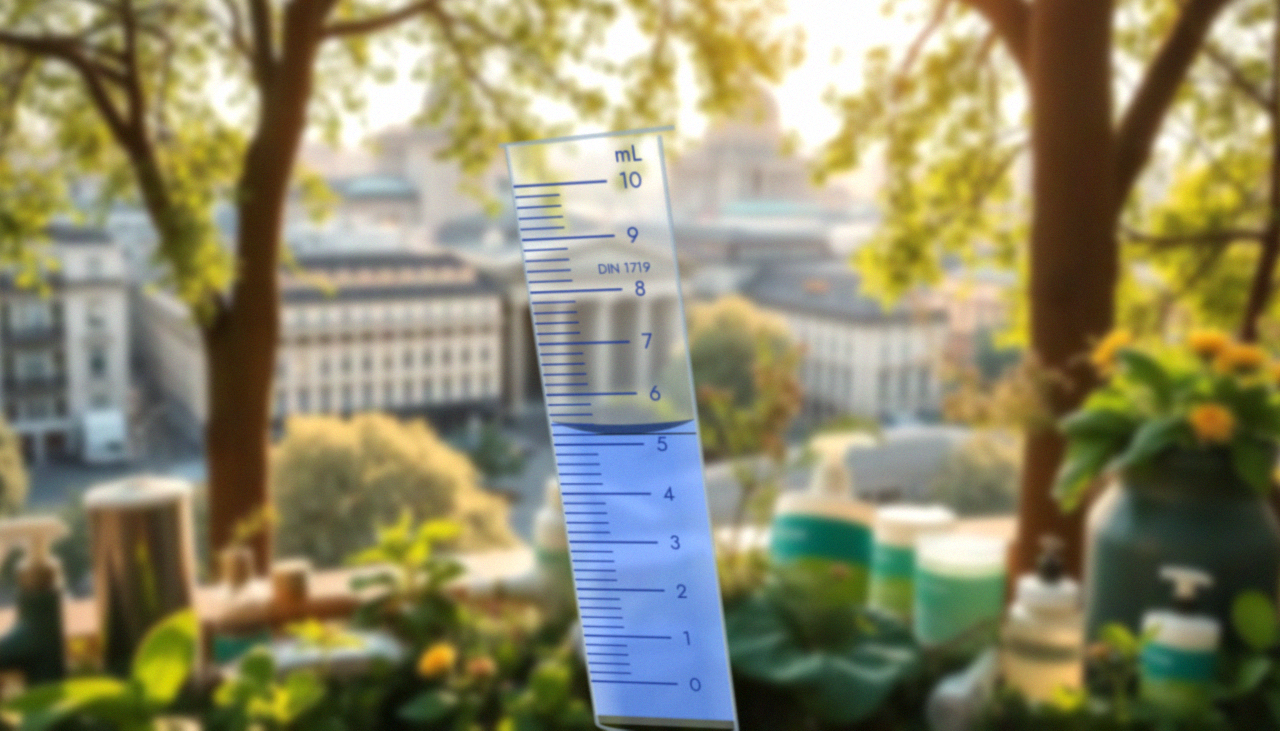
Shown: 5.2 (mL)
